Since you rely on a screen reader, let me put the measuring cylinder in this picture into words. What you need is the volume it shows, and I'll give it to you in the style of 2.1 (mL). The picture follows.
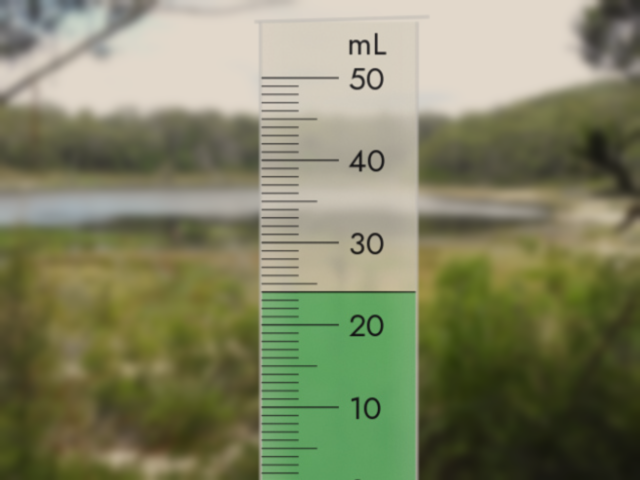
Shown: 24 (mL)
